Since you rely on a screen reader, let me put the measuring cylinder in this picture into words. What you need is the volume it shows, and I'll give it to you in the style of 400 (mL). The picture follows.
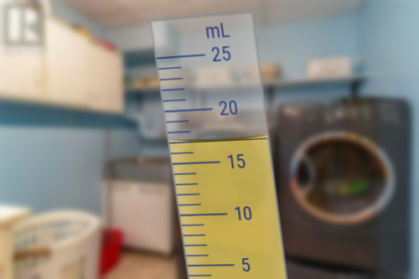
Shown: 17 (mL)
